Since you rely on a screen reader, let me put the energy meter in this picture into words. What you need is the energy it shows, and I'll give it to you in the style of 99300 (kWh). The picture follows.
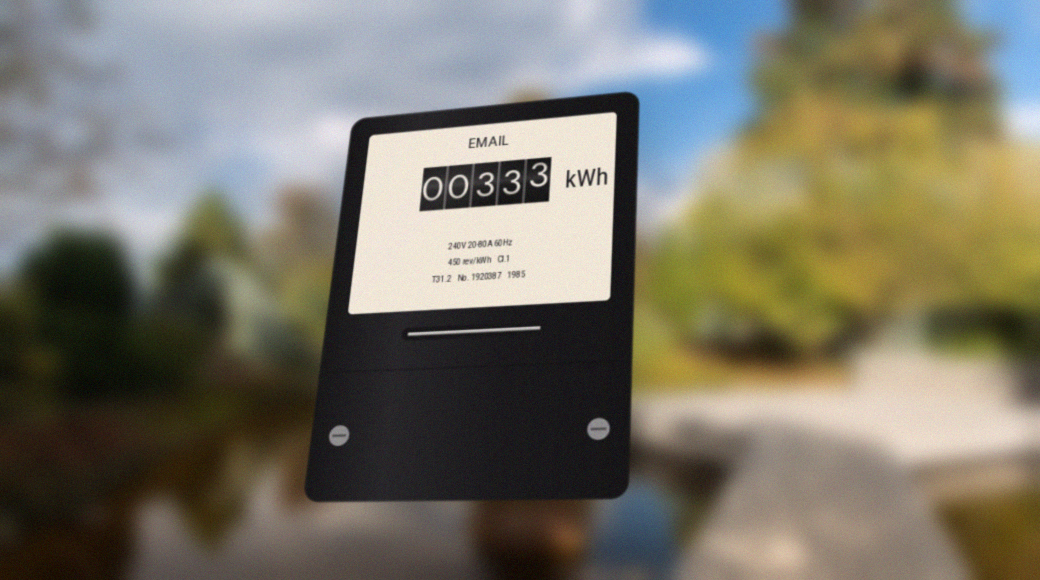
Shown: 333 (kWh)
